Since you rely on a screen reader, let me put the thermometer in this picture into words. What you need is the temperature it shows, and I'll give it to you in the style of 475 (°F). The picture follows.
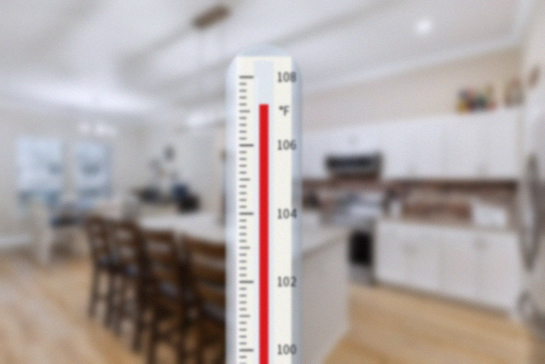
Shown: 107.2 (°F)
